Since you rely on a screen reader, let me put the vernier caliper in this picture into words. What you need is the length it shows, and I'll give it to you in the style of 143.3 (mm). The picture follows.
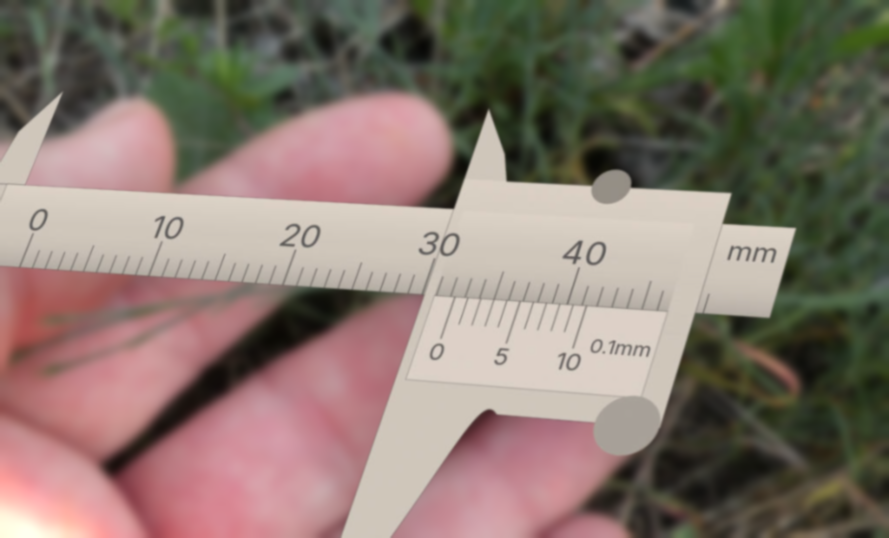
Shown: 32.3 (mm)
